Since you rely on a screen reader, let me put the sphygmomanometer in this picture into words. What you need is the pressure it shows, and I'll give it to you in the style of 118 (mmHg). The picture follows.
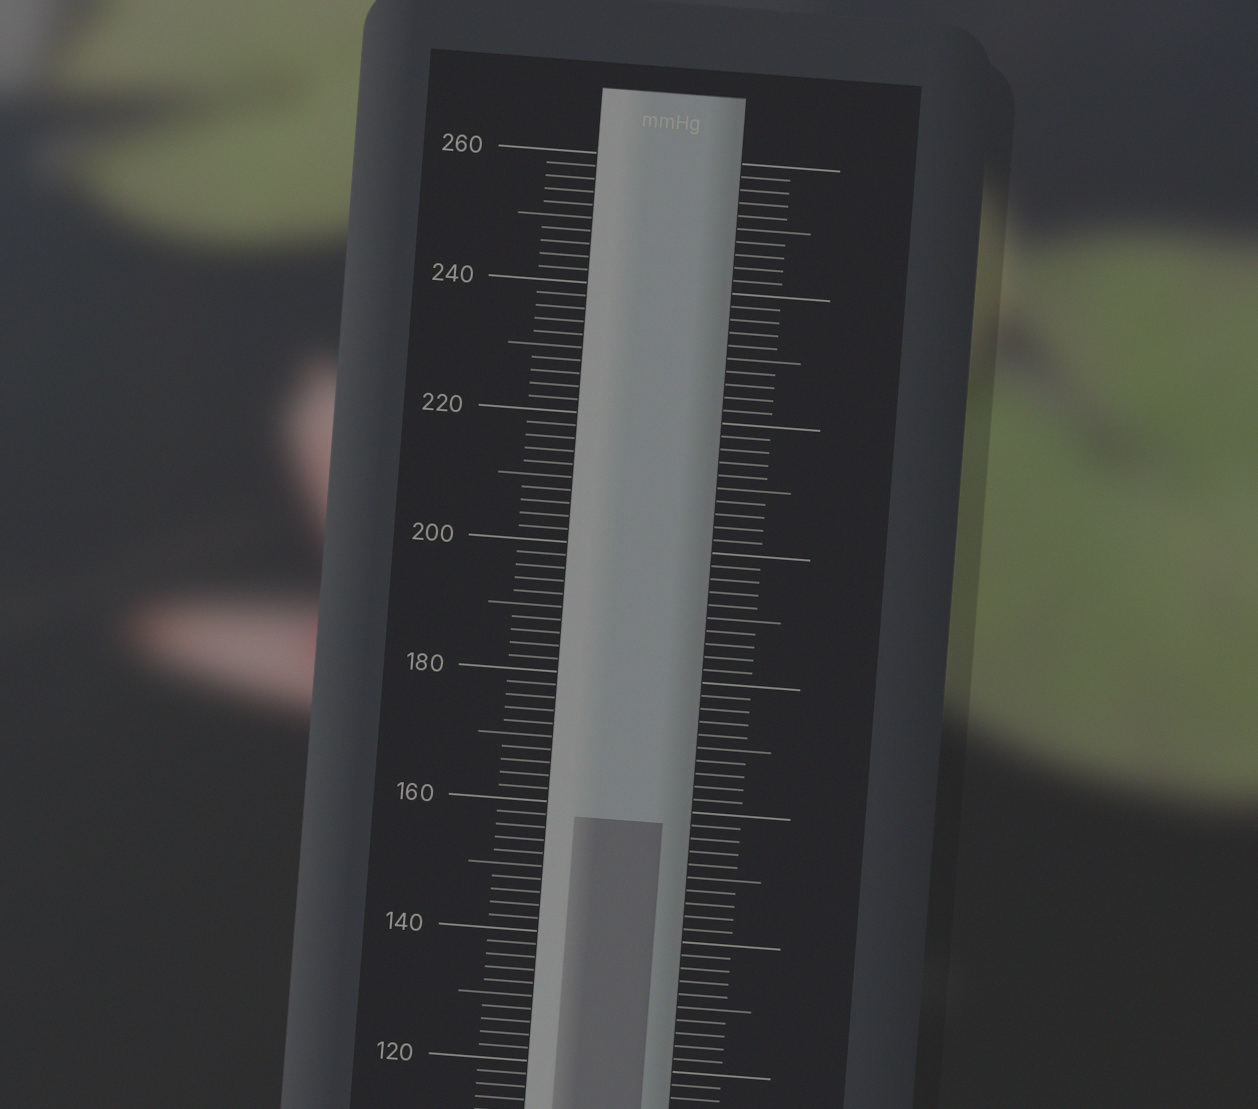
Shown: 158 (mmHg)
